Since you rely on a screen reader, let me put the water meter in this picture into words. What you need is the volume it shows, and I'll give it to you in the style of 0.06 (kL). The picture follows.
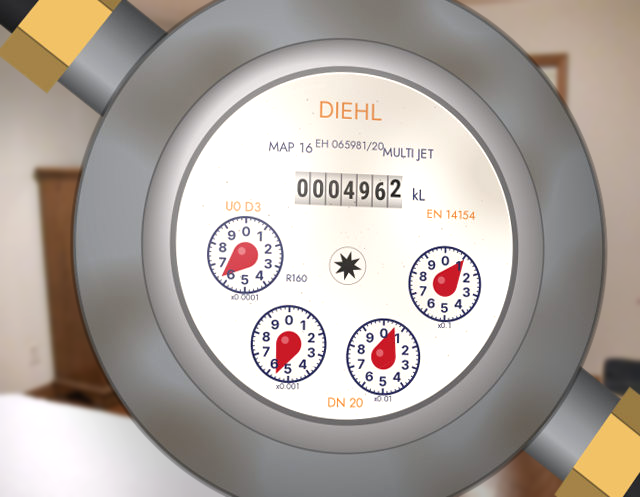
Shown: 4962.1056 (kL)
